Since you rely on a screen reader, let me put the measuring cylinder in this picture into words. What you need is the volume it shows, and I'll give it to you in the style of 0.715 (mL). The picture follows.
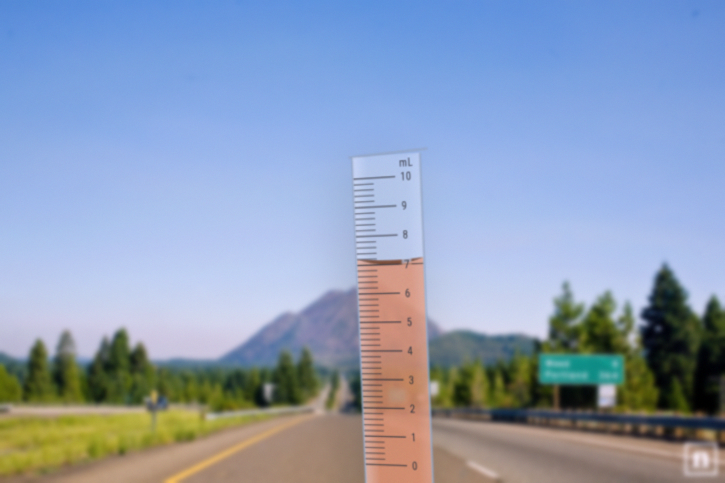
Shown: 7 (mL)
